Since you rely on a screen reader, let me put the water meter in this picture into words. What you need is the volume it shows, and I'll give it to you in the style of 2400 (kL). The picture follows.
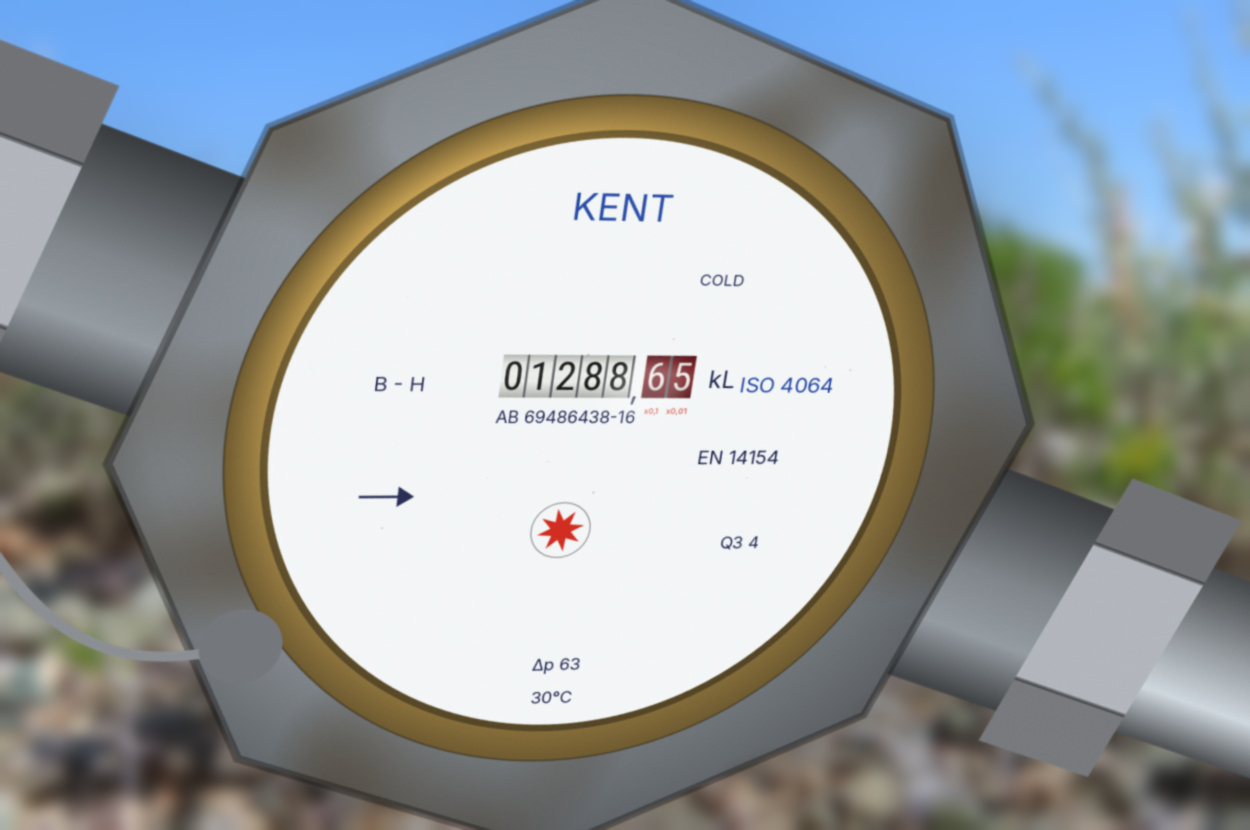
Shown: 1288.65 (kL)
